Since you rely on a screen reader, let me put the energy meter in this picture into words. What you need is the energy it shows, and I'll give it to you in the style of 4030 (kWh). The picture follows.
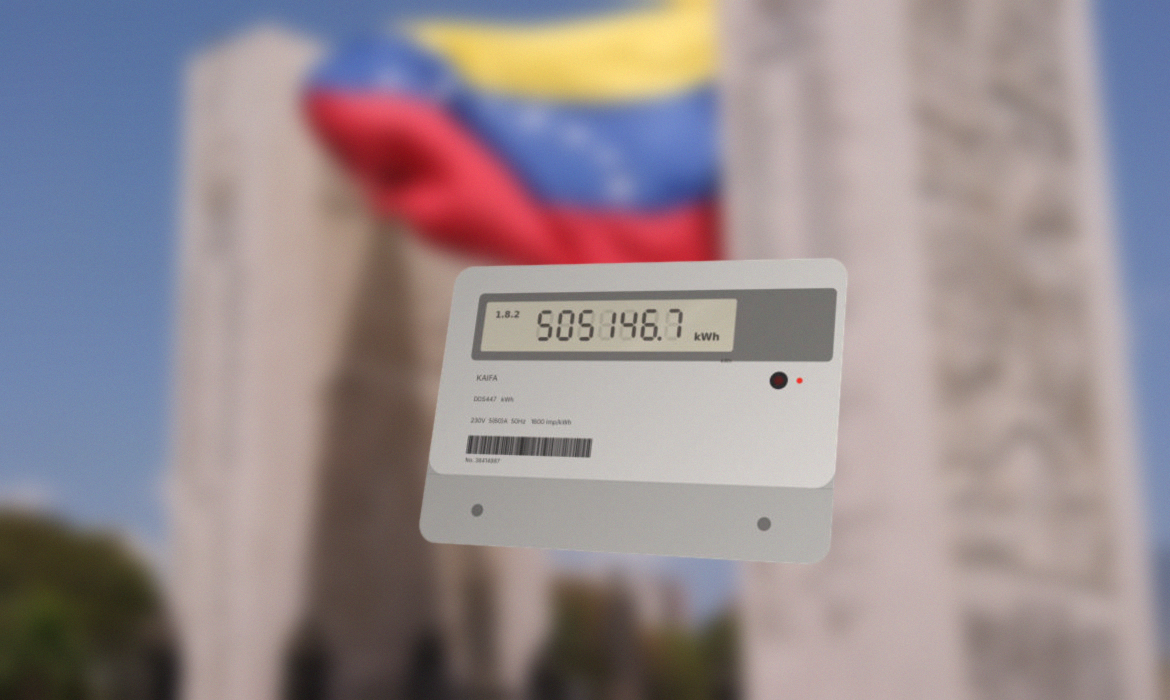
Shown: 505146.7 (kWh)
